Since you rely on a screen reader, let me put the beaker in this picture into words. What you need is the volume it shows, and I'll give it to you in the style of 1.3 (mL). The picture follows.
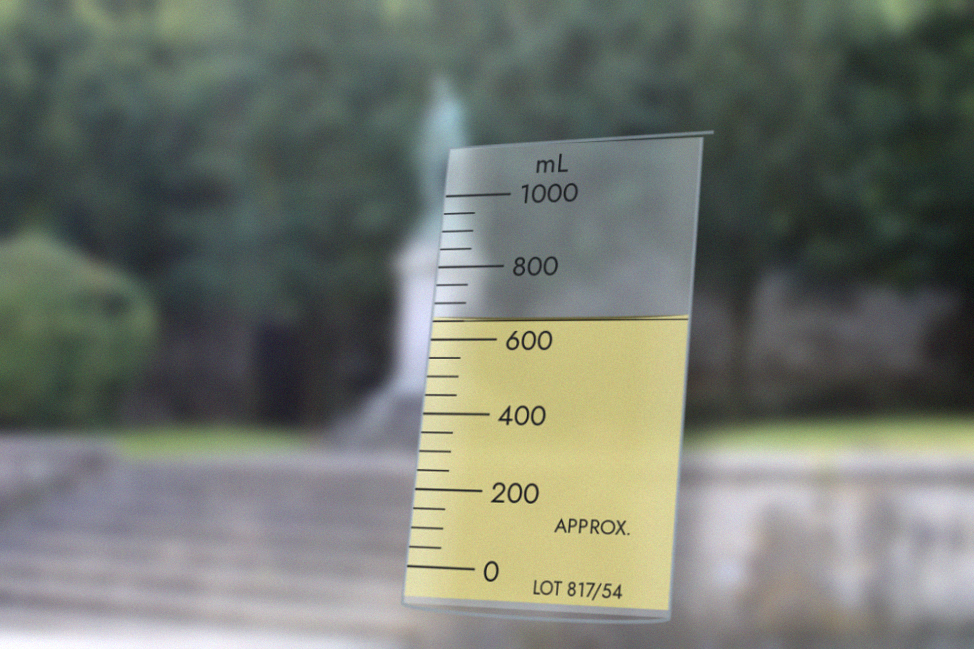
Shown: 650 (mL)
